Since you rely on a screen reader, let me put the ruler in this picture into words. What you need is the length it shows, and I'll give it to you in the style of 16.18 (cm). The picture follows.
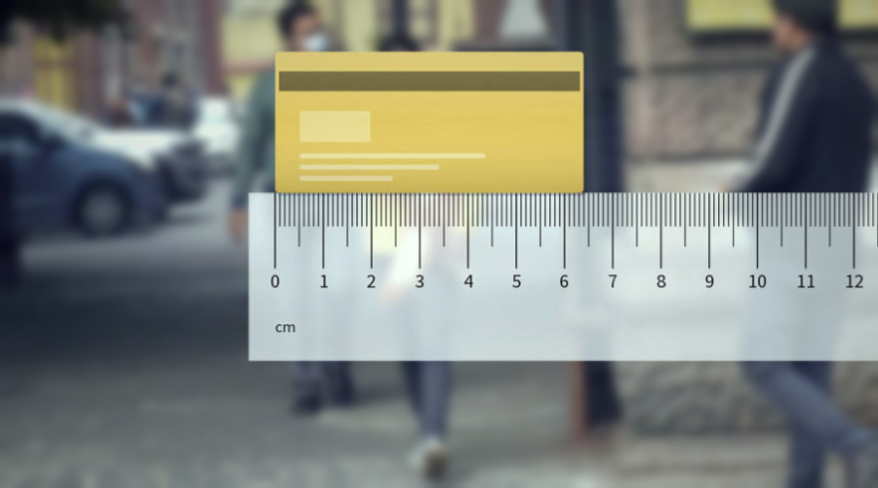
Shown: 6.4 (cm)
